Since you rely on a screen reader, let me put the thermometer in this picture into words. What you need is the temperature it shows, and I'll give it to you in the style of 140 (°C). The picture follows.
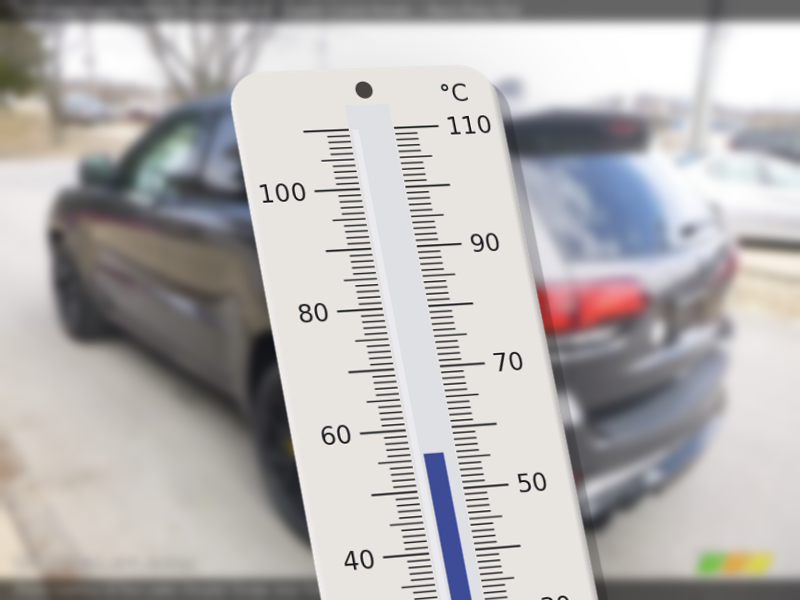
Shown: 56 (°C)
